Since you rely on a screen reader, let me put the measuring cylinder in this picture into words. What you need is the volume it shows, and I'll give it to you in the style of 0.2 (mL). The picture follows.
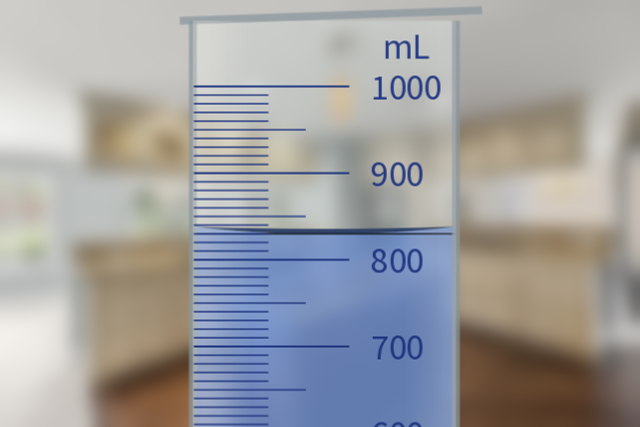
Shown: 830 (mL)
